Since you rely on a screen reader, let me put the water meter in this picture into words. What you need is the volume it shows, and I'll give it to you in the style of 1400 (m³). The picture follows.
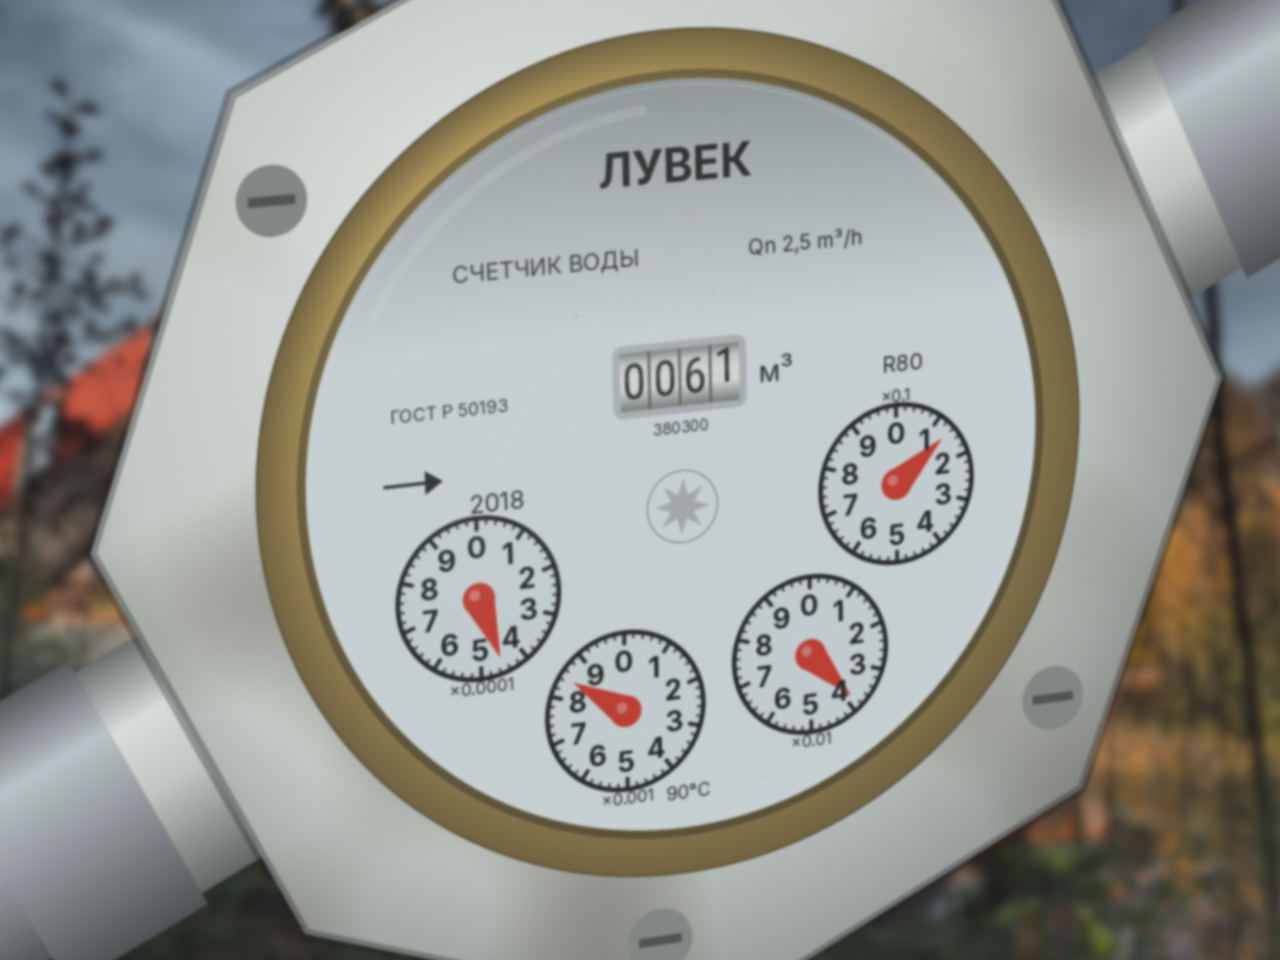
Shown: 61.1384 (m³)
